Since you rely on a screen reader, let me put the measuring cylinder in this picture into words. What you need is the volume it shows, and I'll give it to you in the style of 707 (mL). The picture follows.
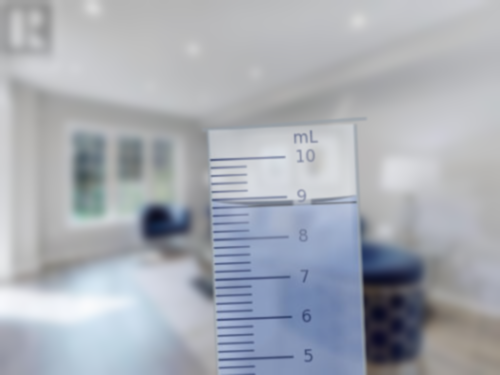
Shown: 8.8 (mL)
